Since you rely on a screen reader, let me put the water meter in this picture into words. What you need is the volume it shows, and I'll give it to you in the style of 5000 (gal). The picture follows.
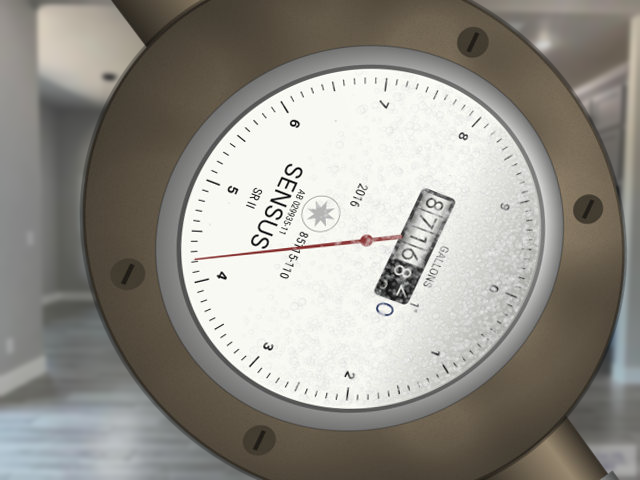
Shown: 8716824.2 (gal)
